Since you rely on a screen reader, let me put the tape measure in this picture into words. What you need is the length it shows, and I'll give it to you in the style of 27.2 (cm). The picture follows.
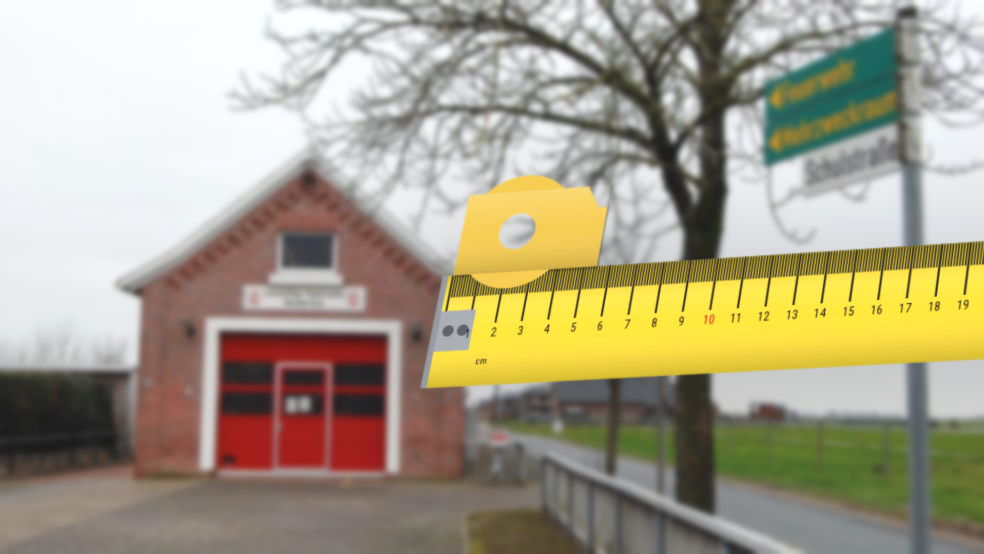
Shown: 5.5 (cm)
